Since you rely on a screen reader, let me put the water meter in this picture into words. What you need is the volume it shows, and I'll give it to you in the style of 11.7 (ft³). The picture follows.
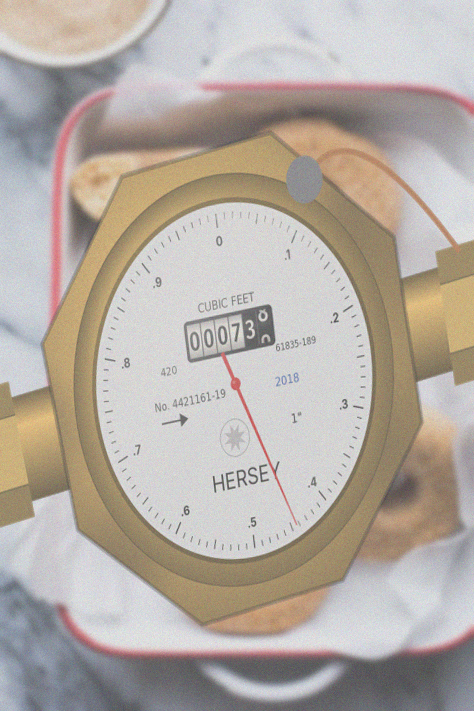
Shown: 738.44 (ft³)
